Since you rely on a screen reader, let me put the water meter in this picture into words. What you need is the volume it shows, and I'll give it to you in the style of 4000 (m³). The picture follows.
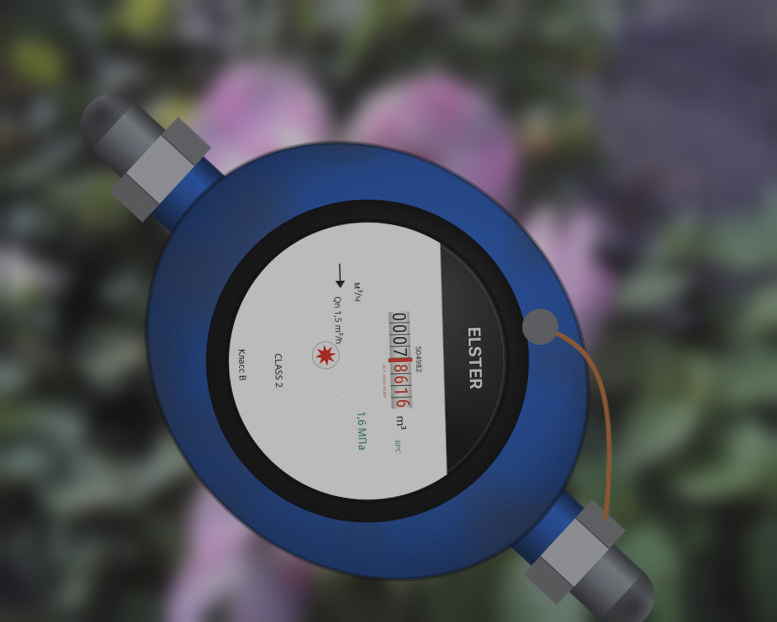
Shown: 7.8616 (m³)
